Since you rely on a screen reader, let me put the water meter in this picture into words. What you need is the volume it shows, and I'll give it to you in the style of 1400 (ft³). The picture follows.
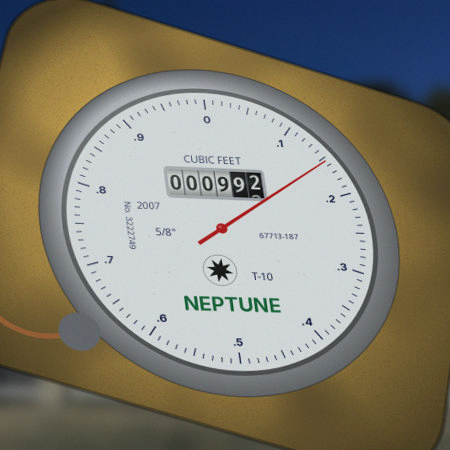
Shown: 992.15 (ft³)
